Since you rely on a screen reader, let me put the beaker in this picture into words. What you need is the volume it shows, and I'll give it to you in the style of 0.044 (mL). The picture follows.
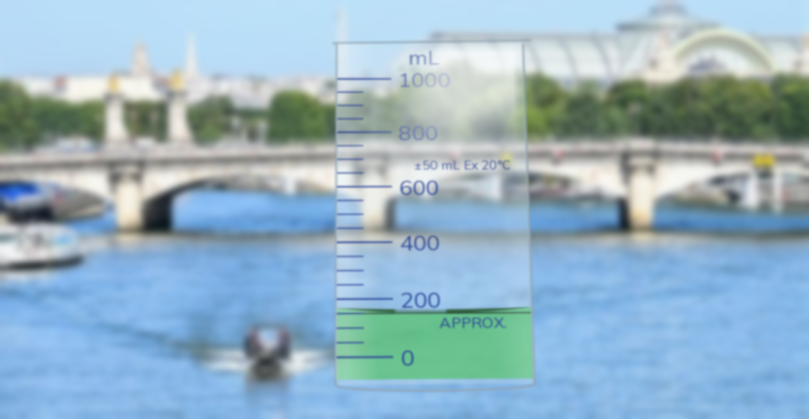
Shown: 150 (mL)
